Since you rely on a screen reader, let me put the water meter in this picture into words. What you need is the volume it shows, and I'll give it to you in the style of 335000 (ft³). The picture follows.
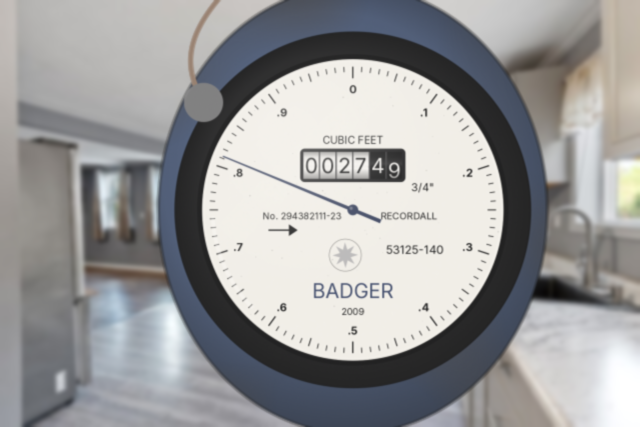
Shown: 2748.81 (ft³)
